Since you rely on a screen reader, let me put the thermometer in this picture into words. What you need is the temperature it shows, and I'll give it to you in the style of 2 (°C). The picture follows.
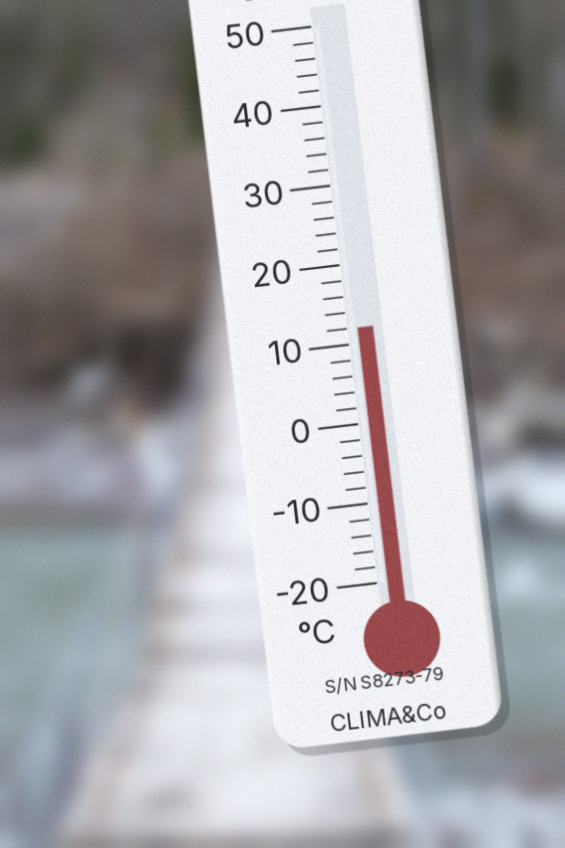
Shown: 12 (°C)
